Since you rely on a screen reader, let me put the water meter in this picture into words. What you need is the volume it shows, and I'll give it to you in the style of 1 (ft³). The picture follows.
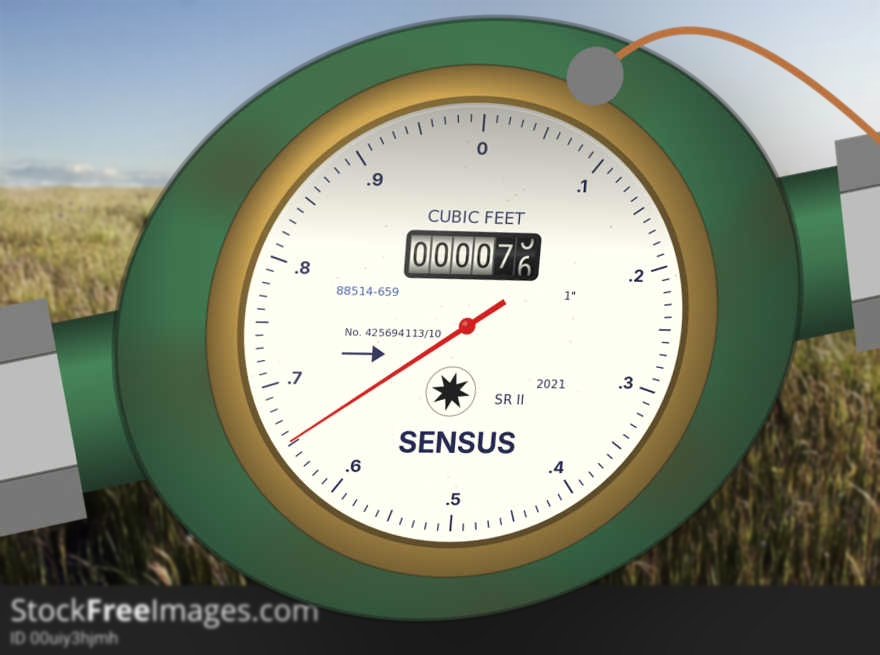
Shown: 75.65 (ft³)
